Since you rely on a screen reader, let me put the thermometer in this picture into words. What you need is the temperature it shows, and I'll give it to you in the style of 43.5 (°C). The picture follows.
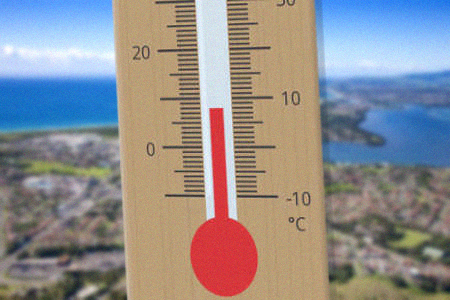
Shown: 8 (°C)
